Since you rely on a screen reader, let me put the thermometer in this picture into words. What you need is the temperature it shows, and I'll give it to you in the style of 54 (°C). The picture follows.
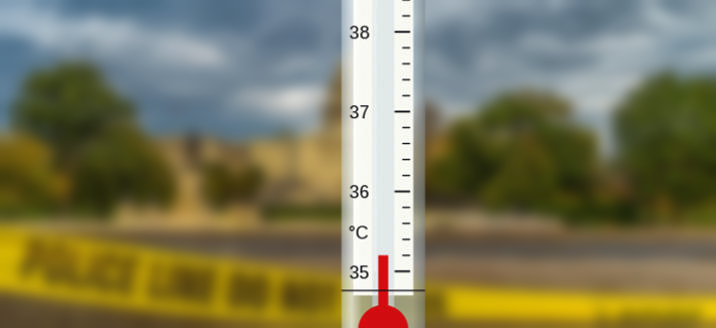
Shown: 35.2 (°C)
